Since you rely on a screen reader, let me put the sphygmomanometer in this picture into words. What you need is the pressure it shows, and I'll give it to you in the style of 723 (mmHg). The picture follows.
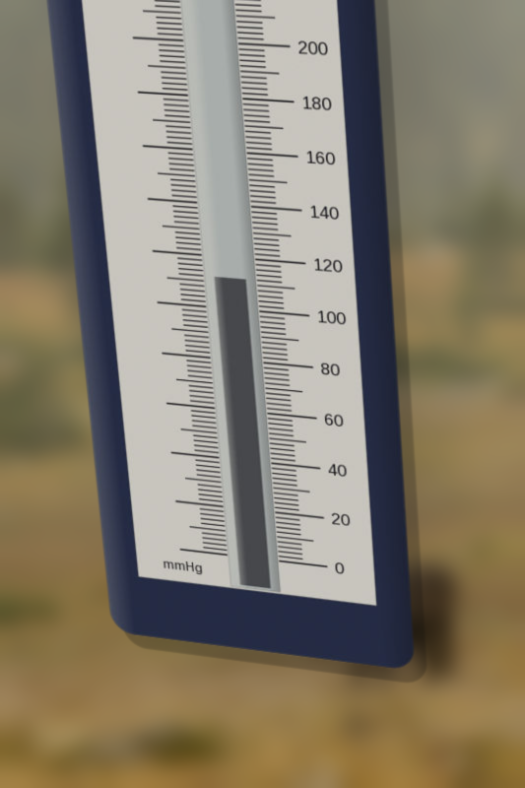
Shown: 112 (mmHg)
